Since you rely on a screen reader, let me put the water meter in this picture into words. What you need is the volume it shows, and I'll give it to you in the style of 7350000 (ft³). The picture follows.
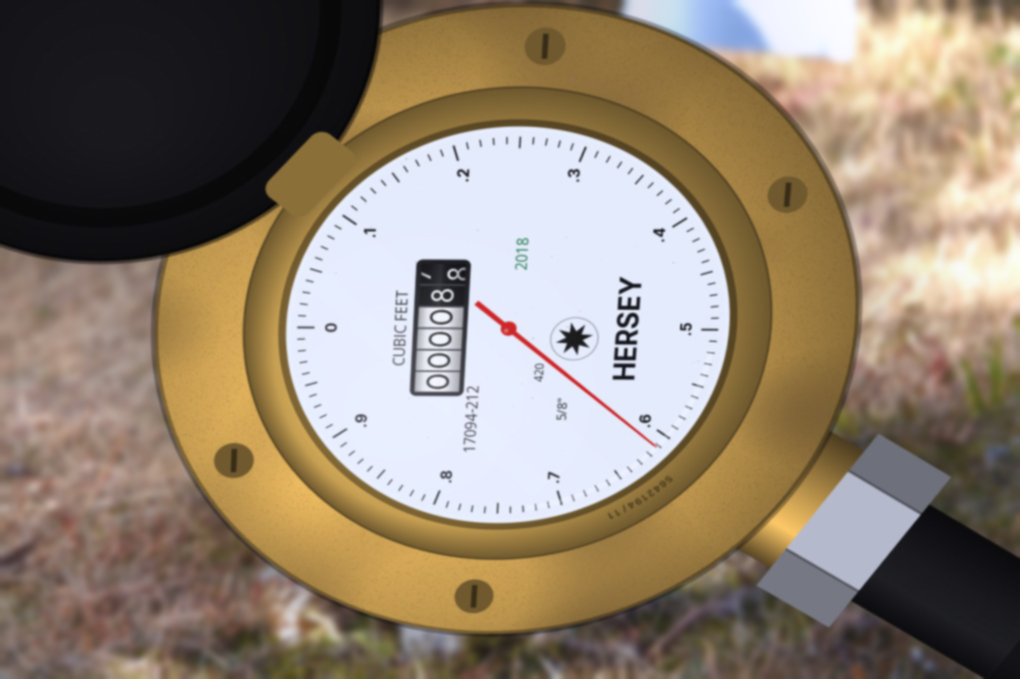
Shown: 87.61 (ft³)
